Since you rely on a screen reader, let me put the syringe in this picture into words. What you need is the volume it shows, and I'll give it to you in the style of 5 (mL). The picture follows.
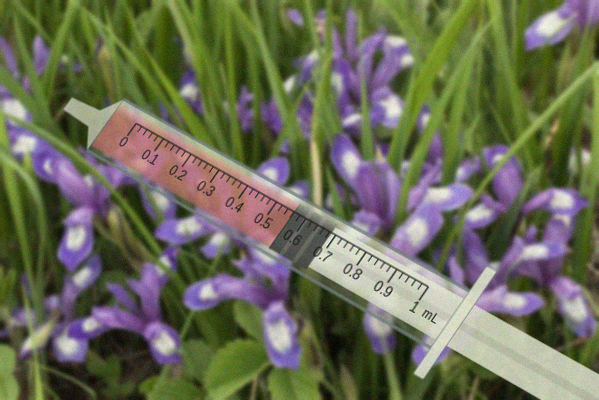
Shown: 0.56 (mL)
